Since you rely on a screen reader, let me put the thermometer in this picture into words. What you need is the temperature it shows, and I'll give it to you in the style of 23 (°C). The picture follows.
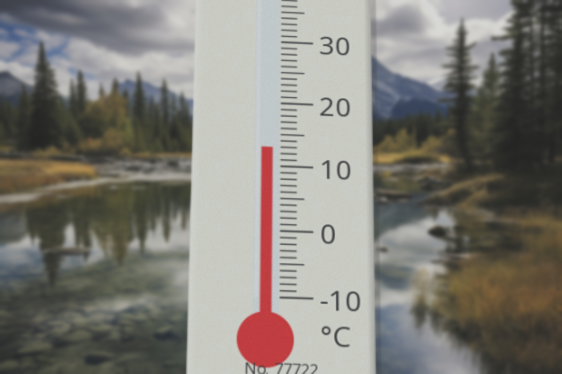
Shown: 13 (°C)
